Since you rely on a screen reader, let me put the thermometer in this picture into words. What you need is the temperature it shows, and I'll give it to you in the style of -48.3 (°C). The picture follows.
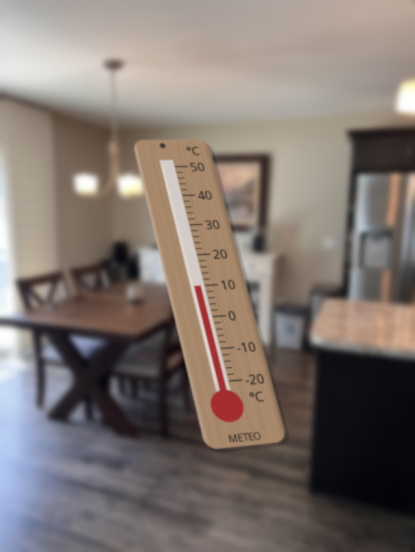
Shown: 10 (°C)
